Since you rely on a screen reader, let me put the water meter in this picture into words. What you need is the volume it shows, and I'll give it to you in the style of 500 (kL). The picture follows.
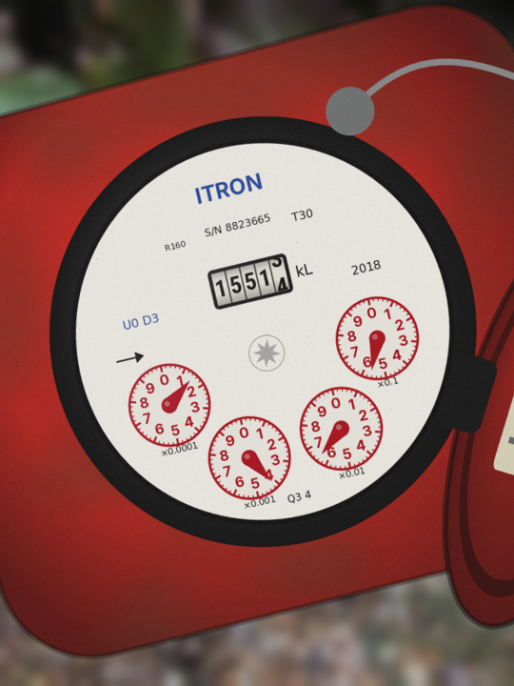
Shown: 15513.5641 (kL)
